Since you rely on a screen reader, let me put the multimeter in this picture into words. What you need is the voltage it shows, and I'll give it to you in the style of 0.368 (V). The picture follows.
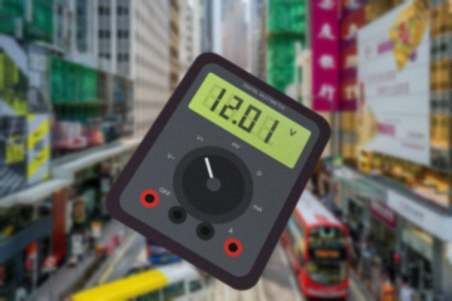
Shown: 12.01 (V)
